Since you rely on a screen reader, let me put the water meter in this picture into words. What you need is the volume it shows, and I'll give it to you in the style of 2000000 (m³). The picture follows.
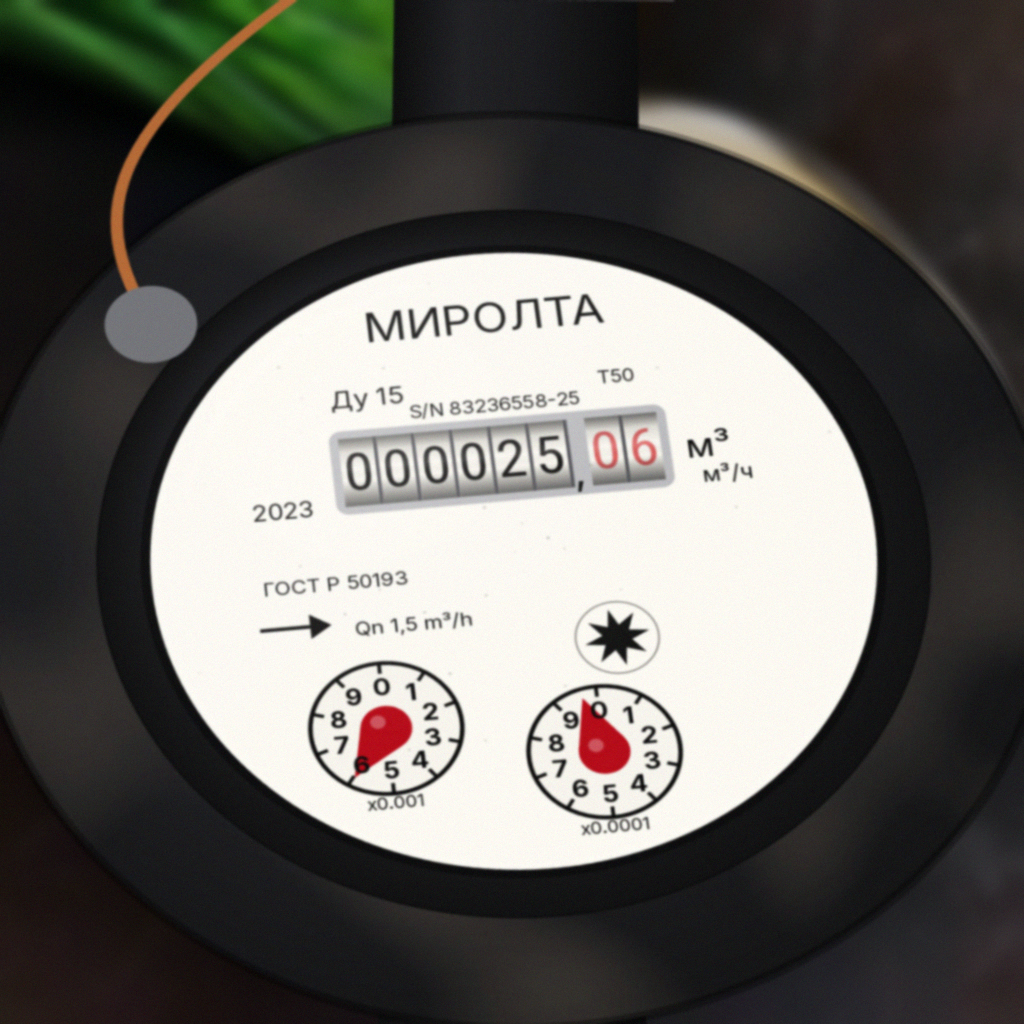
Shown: 25.0659 (m³)
